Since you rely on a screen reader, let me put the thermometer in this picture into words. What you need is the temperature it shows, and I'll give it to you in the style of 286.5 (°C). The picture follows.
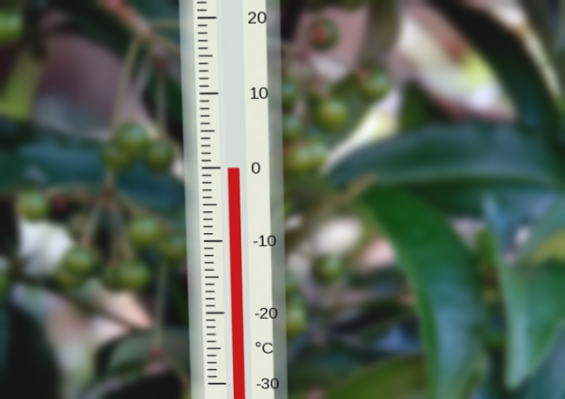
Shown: 0 (°C)
